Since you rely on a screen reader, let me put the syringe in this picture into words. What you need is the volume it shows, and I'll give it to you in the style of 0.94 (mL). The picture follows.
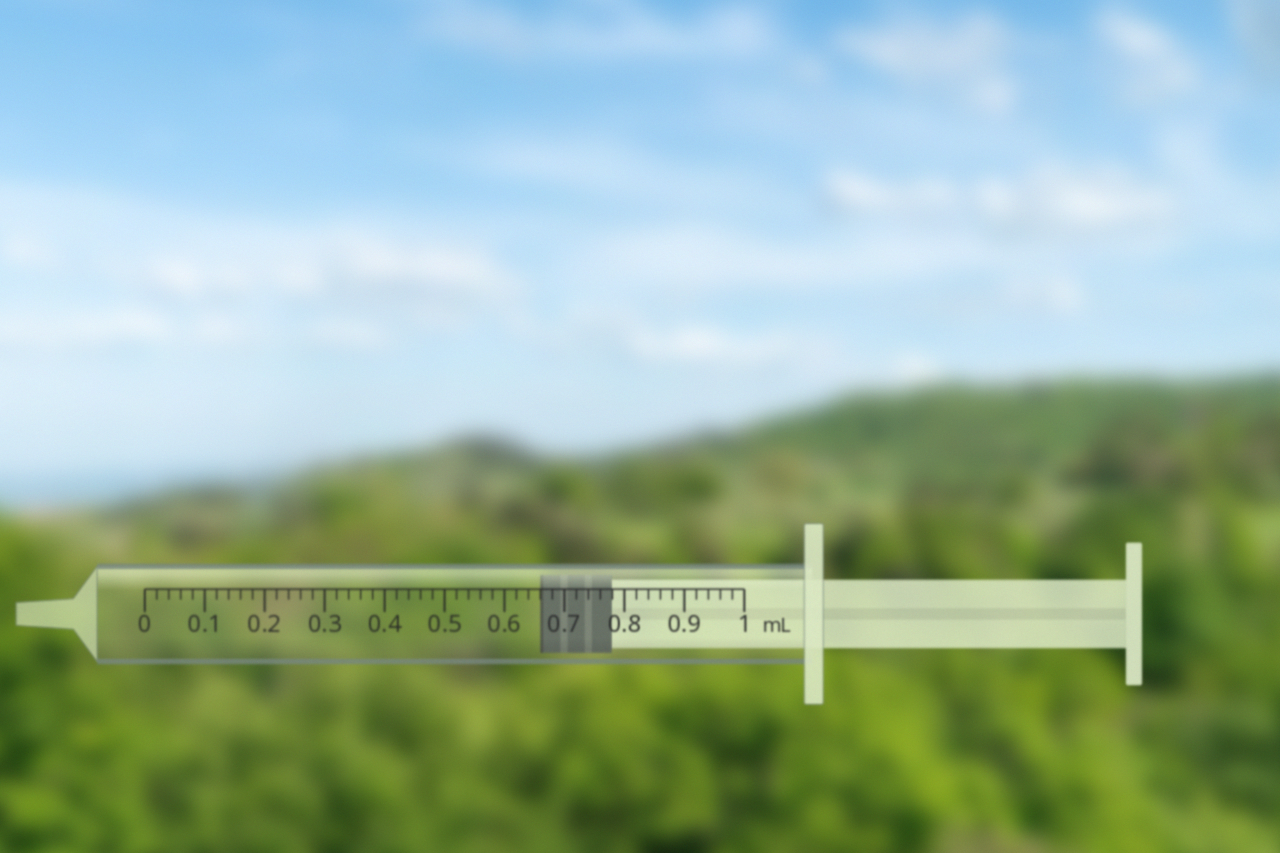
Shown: 0.66 (mL)
